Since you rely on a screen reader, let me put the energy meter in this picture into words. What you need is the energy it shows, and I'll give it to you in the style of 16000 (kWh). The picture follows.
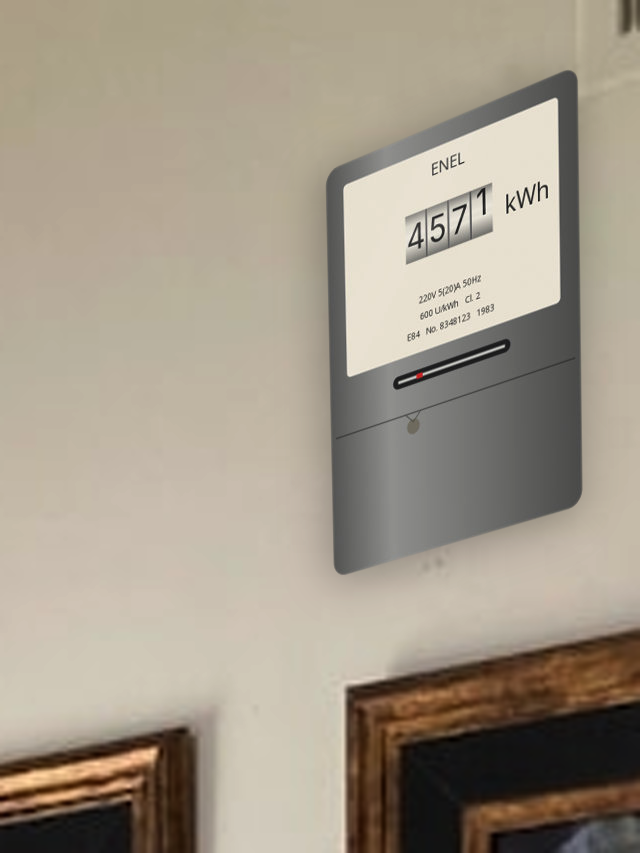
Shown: 4571 (kWh)
